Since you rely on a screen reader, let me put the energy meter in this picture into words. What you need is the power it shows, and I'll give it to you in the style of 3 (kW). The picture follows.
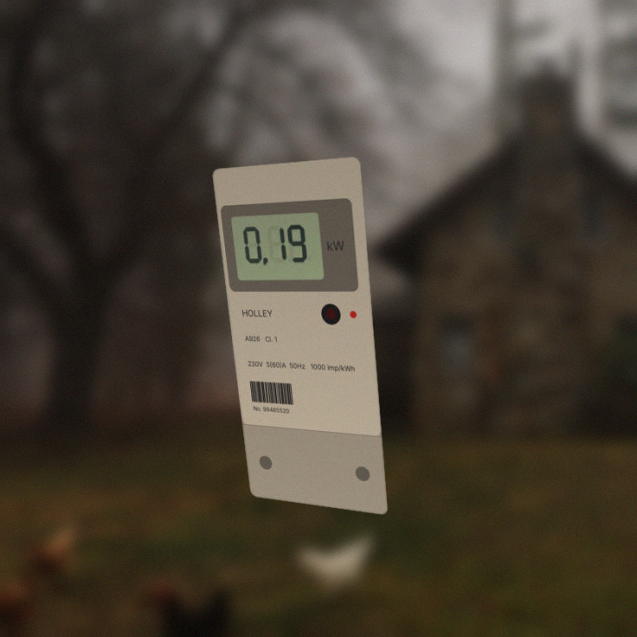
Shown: 0.19 (kW)
